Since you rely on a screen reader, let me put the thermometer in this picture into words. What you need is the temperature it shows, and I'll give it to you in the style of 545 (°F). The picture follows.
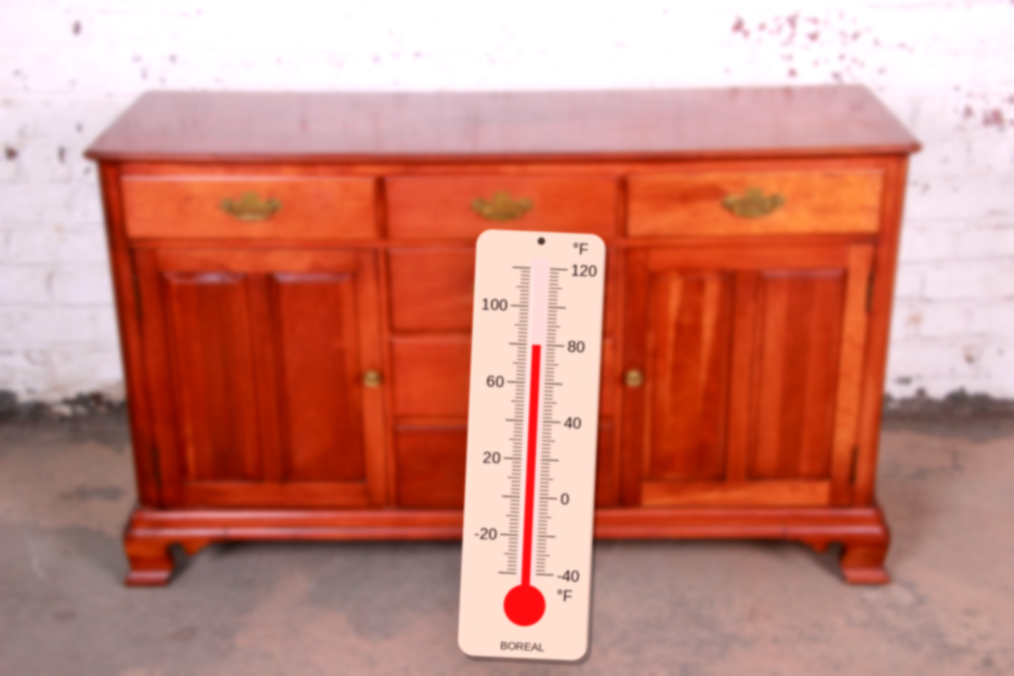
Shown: 80 (°F)
